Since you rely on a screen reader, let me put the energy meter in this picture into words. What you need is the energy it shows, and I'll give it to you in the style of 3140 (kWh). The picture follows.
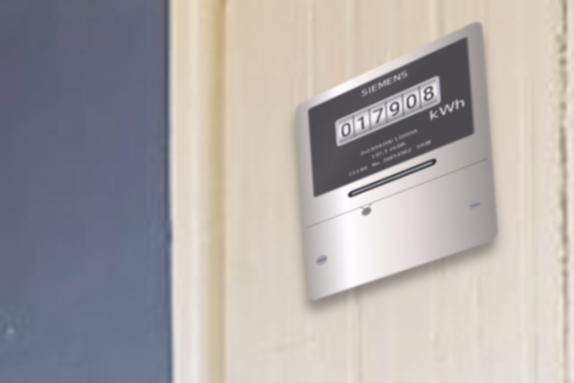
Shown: 17908 (kWh)
